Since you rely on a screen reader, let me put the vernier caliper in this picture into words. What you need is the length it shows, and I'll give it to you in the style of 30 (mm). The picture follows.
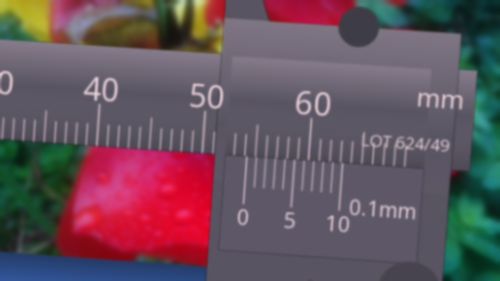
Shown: 54.2 (mm)
